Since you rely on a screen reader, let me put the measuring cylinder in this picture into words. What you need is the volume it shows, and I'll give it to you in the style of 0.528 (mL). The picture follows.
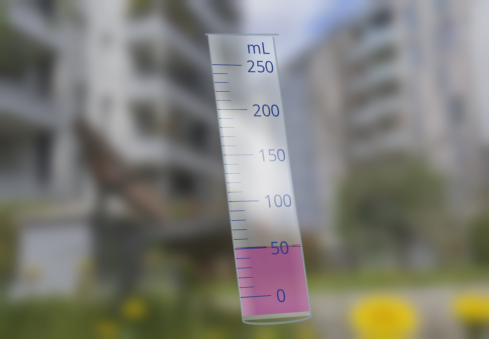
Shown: 50 (mL)
